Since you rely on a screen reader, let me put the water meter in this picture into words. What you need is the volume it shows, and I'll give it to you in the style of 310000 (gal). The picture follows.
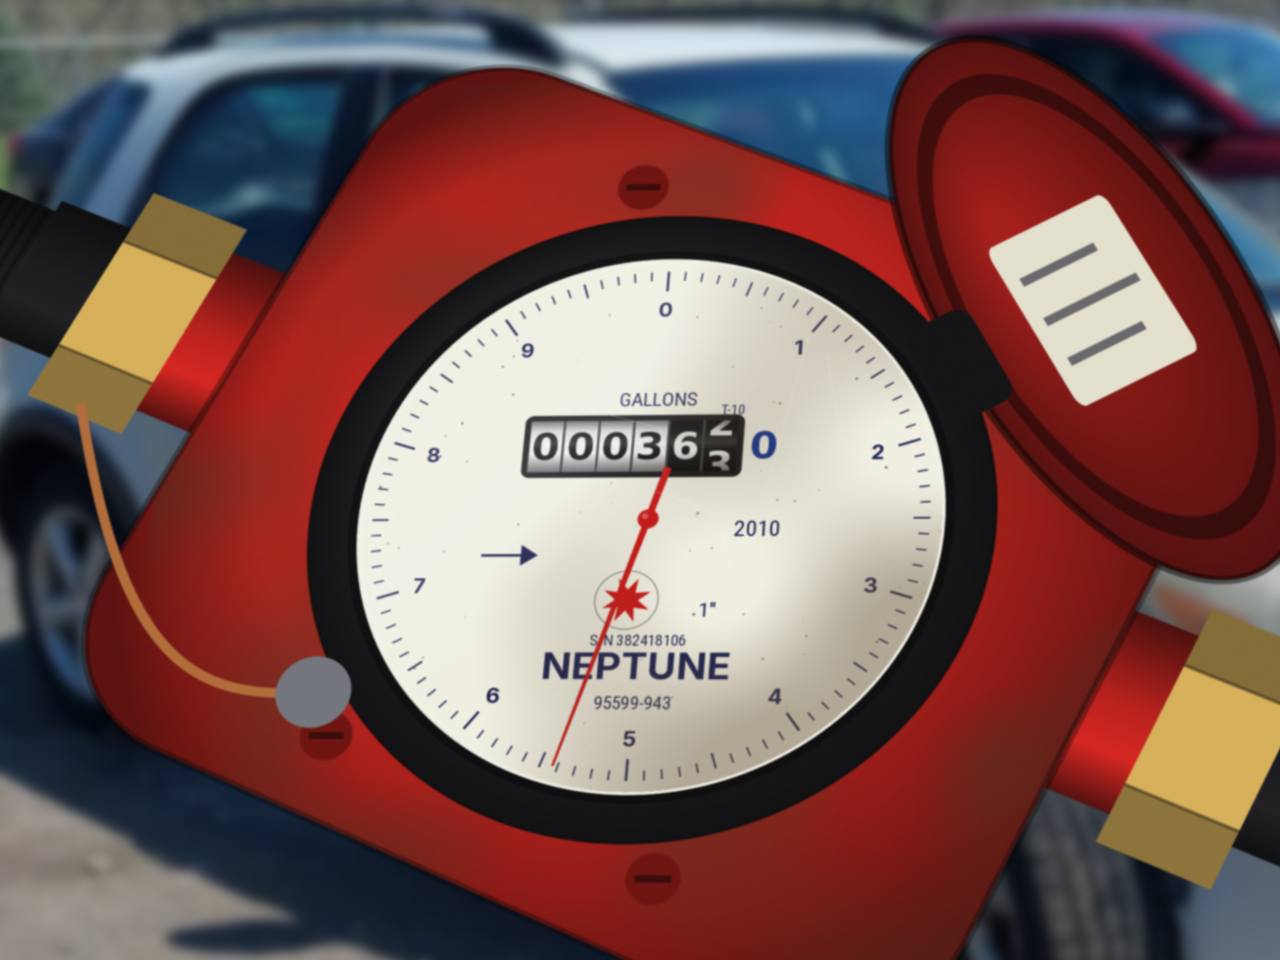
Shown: 3625.4 (gal)
